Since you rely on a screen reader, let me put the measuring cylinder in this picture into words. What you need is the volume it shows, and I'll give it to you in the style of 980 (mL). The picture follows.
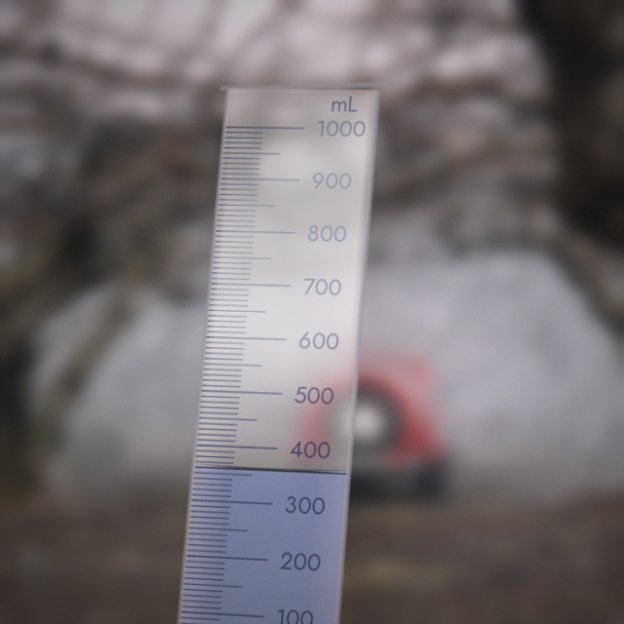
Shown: 360 (mL)
